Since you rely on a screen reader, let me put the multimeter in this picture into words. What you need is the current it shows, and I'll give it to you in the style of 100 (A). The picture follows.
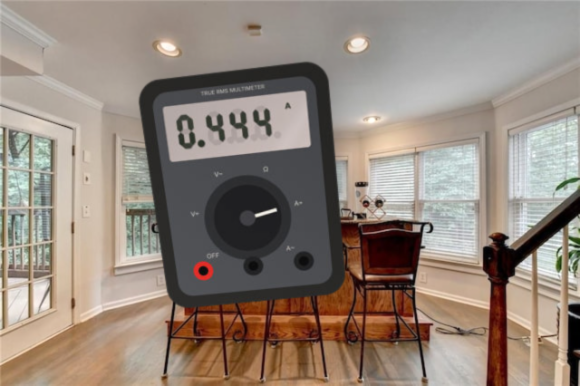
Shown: 0.444 (A)
